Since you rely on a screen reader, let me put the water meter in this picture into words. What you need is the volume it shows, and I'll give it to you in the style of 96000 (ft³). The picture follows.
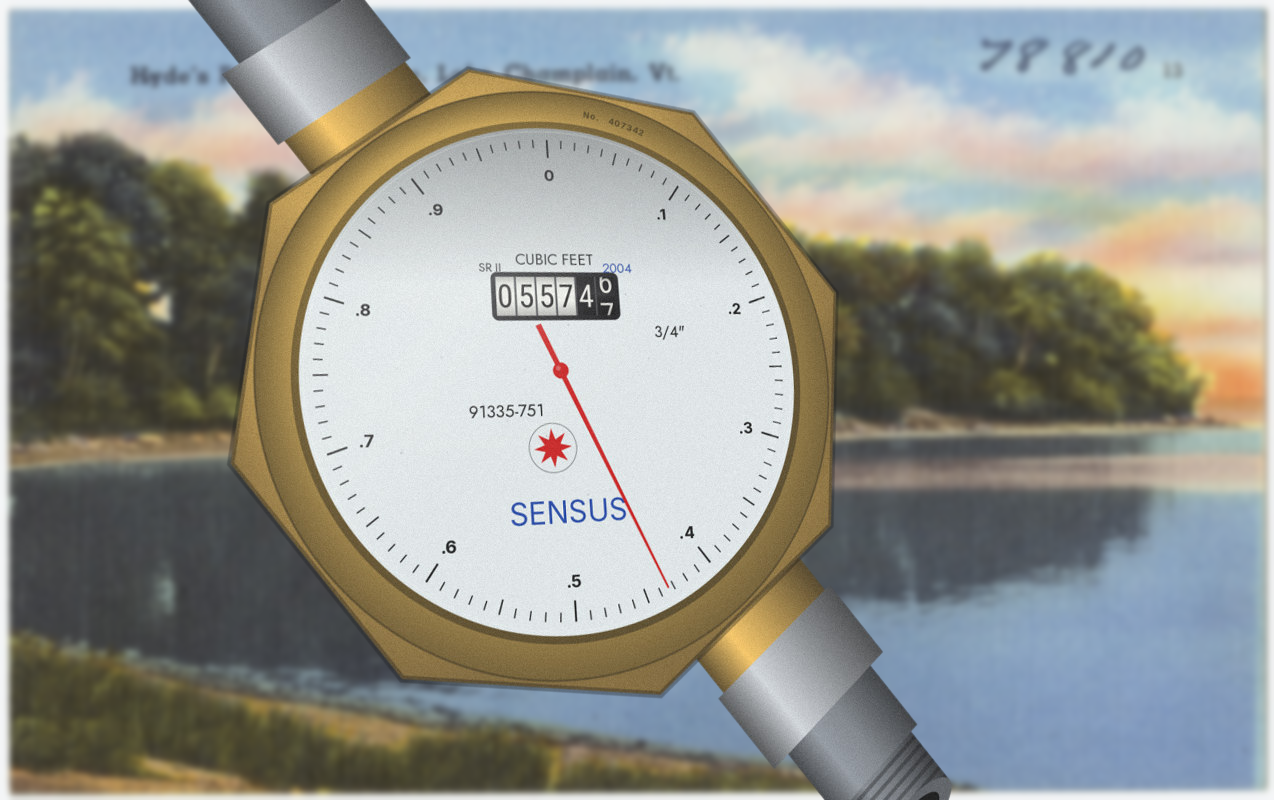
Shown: 55746.43 (ft³)
